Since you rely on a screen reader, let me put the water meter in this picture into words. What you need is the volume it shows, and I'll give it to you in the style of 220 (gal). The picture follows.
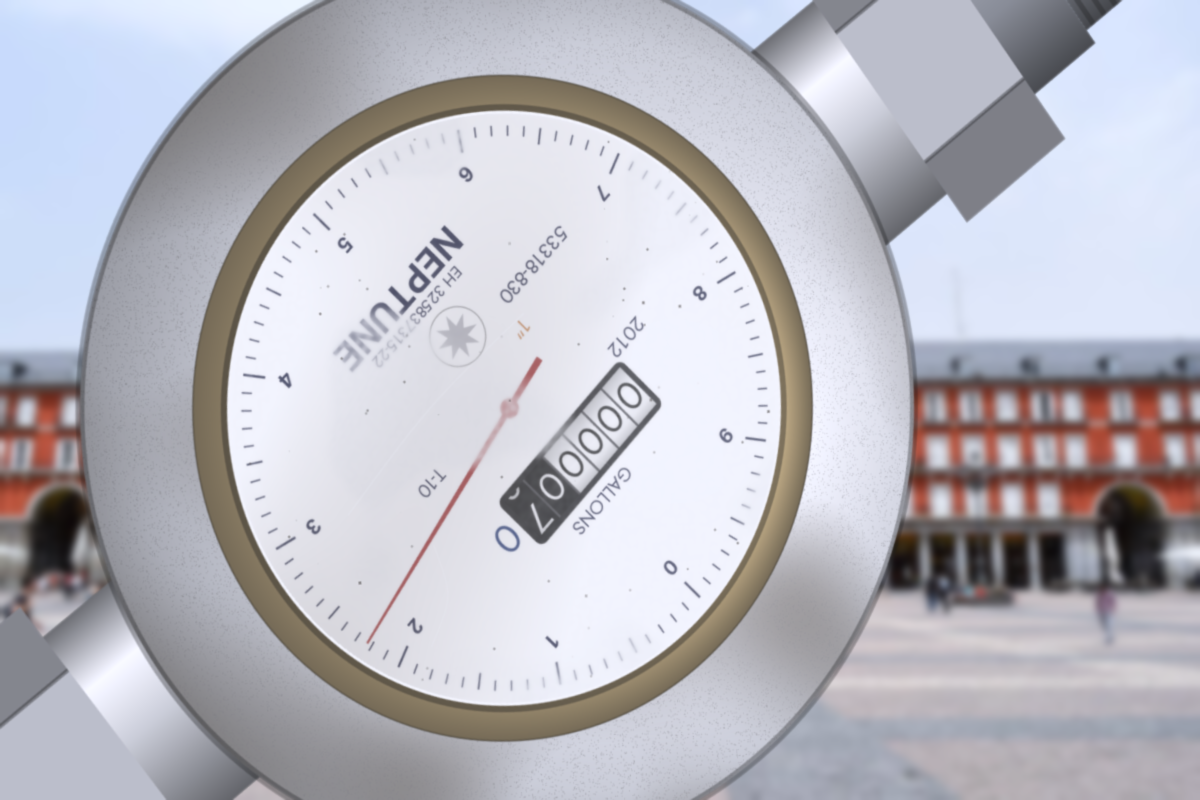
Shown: 72.2 (gal)
